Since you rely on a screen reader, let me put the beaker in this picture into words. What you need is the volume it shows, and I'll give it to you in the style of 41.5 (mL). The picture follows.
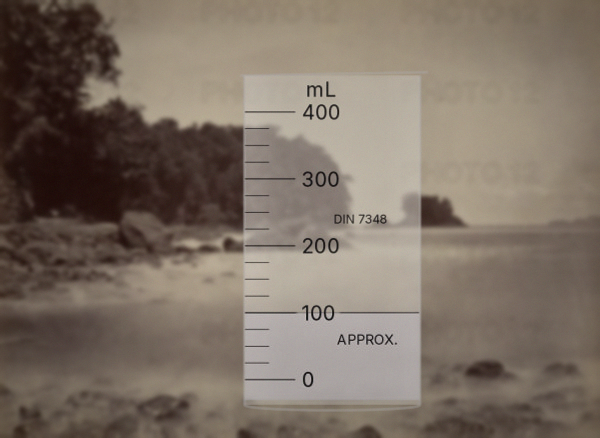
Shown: 100 (mL)
